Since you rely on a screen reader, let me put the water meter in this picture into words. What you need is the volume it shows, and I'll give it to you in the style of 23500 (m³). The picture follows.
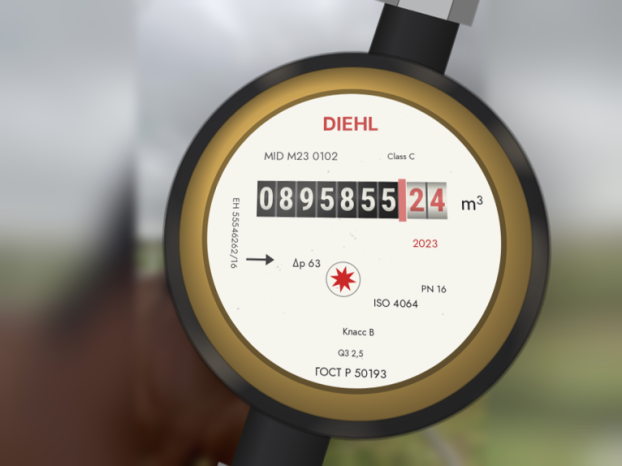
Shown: 895855.24 (m³)
